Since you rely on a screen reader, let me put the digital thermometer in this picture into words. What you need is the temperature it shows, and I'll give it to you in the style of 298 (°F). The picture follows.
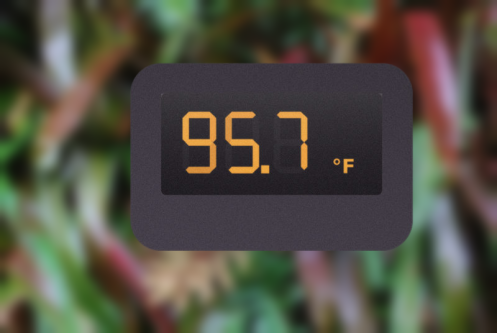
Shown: 95.7 (°F)
